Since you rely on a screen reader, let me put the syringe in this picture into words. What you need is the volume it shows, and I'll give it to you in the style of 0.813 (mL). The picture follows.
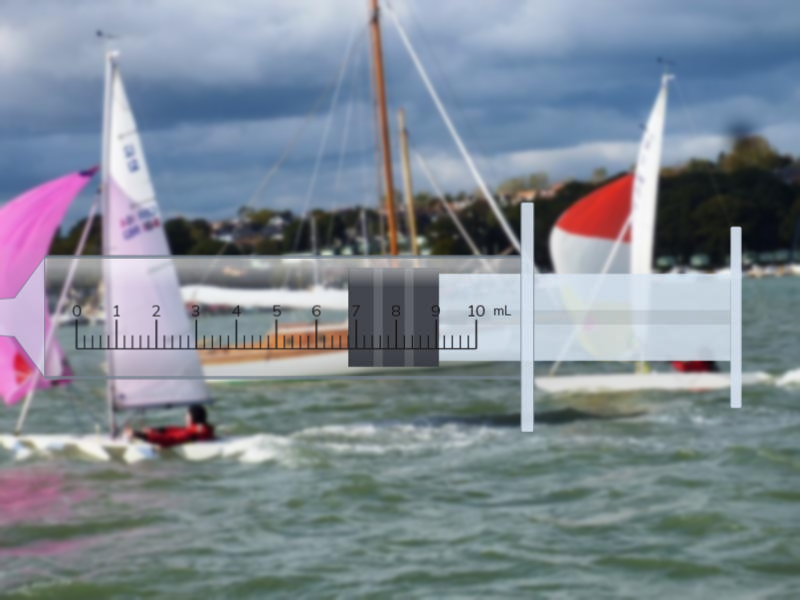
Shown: 6.8 (mL)
